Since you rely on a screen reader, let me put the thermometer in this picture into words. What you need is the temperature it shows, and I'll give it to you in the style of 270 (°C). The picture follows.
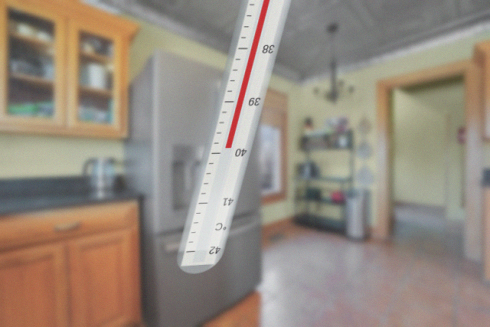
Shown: 39.9 (°C)
